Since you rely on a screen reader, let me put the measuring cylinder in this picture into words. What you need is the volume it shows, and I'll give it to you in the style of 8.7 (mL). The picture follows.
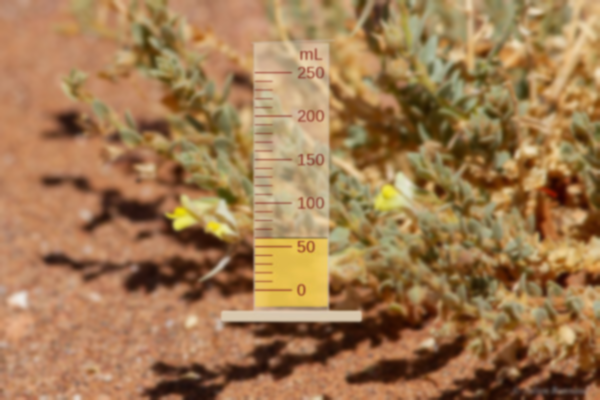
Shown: 60 (mL)
